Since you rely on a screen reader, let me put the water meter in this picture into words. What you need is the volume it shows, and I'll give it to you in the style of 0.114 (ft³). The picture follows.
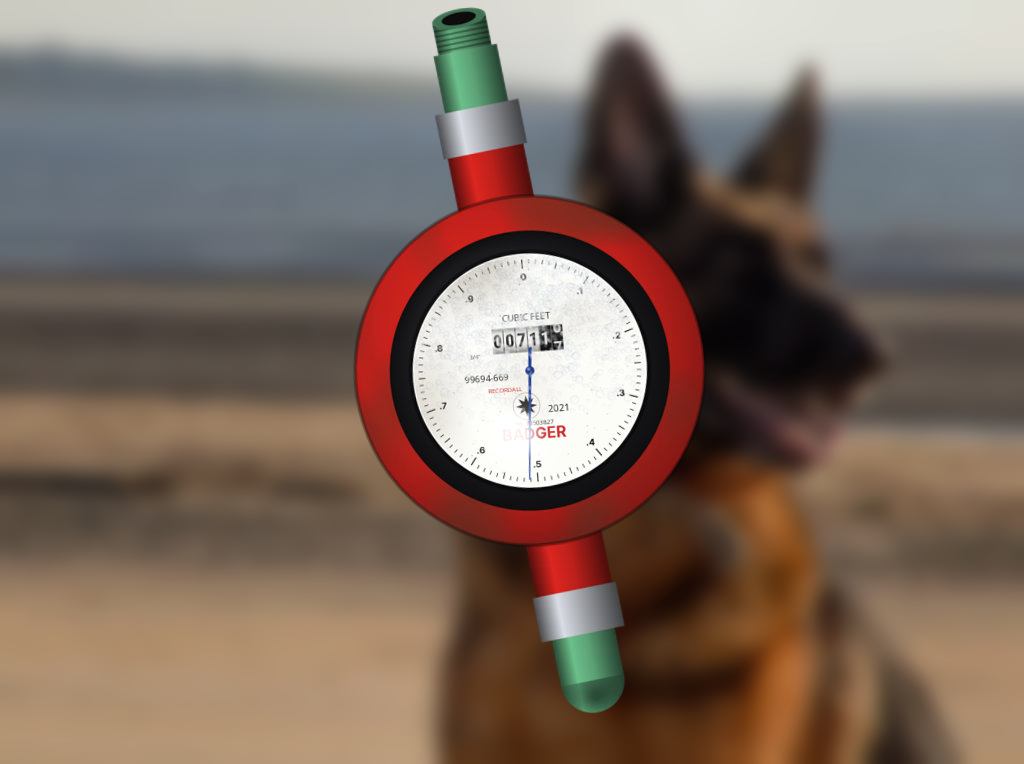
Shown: 7116.51 (ft³)
